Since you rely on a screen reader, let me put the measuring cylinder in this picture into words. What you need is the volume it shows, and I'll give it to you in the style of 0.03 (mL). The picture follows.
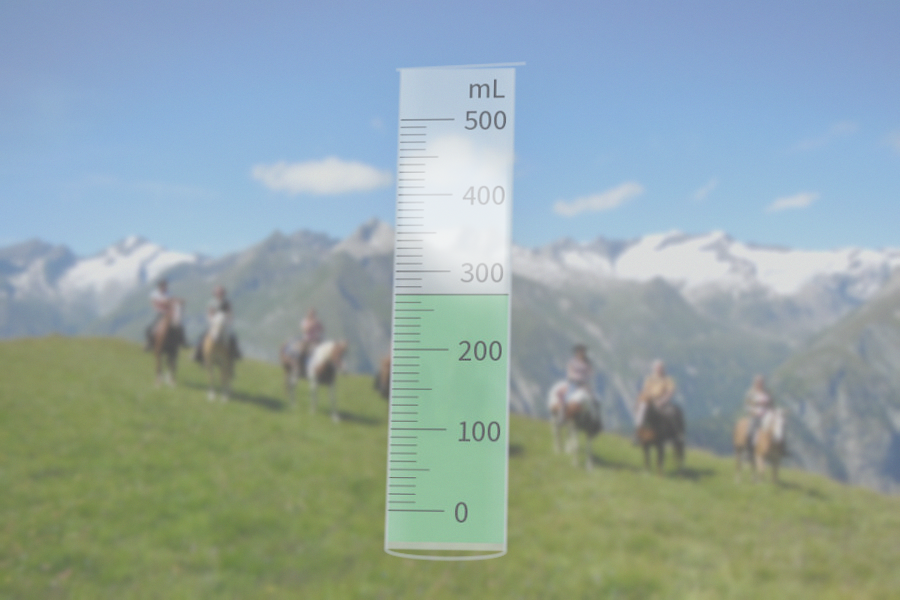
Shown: 270 (mL)
